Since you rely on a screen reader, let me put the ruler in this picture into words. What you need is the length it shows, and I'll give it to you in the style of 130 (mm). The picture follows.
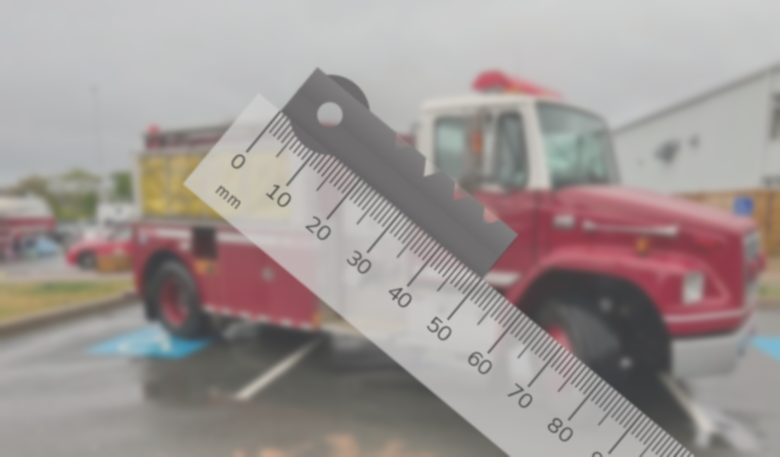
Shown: 50 (mm)
